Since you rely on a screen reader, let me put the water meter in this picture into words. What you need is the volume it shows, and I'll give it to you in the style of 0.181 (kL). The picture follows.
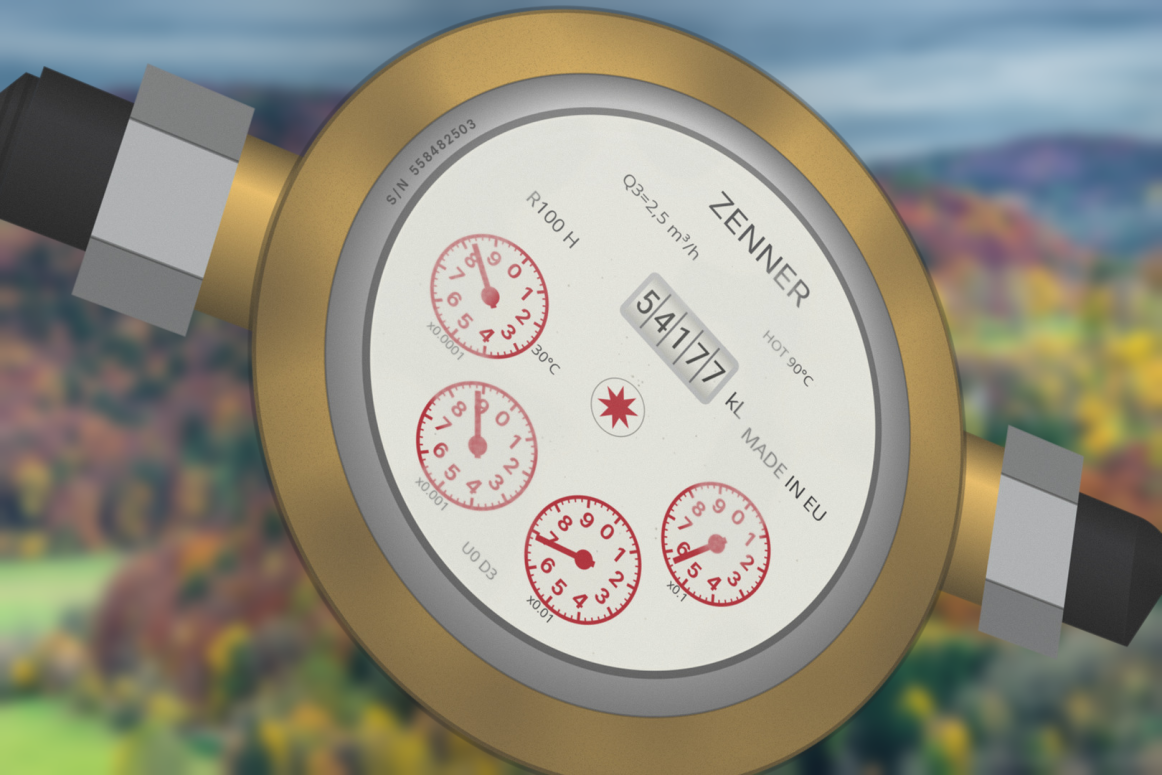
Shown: 54177.5688 (kL)
